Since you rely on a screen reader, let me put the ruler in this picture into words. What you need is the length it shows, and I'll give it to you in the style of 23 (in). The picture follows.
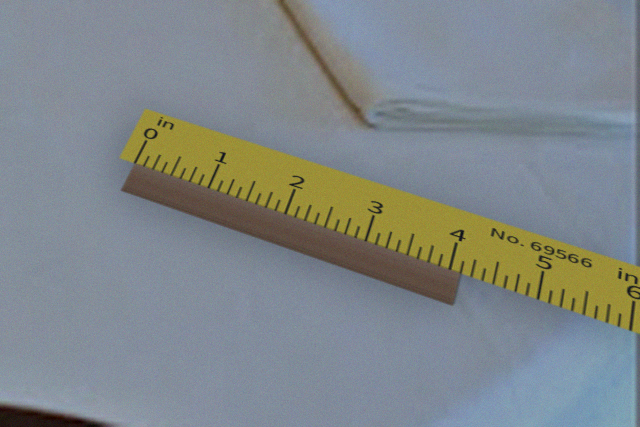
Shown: 4.125 (in)
